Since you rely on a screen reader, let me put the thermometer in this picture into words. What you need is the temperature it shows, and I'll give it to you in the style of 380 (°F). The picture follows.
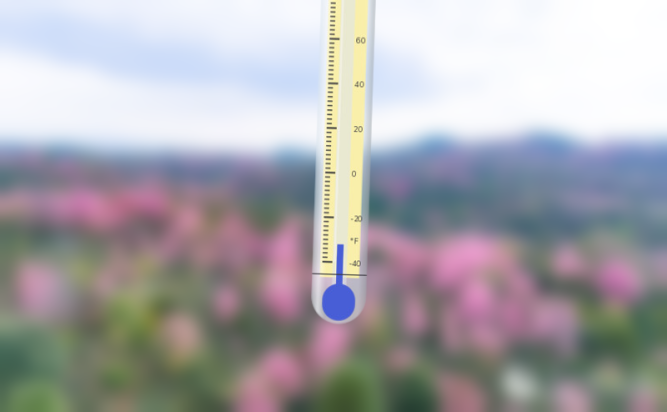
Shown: -32 (°F)
